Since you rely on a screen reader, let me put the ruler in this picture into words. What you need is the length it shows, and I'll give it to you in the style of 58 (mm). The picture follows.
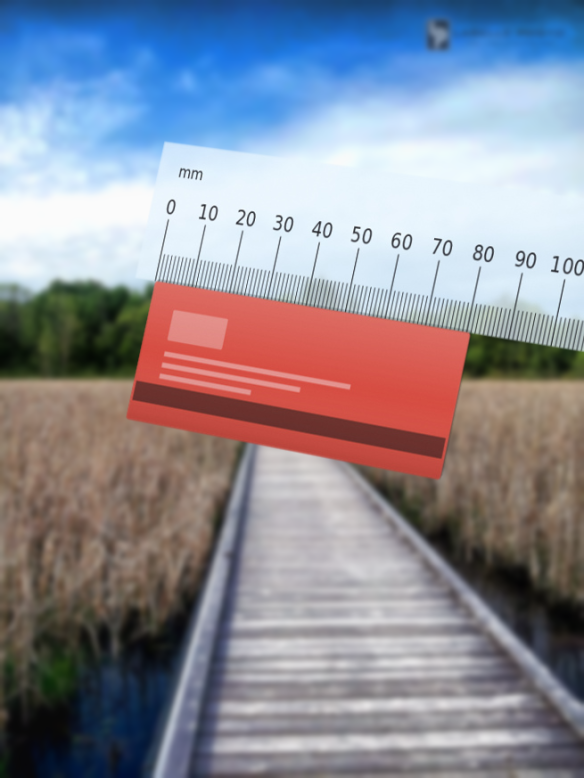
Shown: 81 (mm)
